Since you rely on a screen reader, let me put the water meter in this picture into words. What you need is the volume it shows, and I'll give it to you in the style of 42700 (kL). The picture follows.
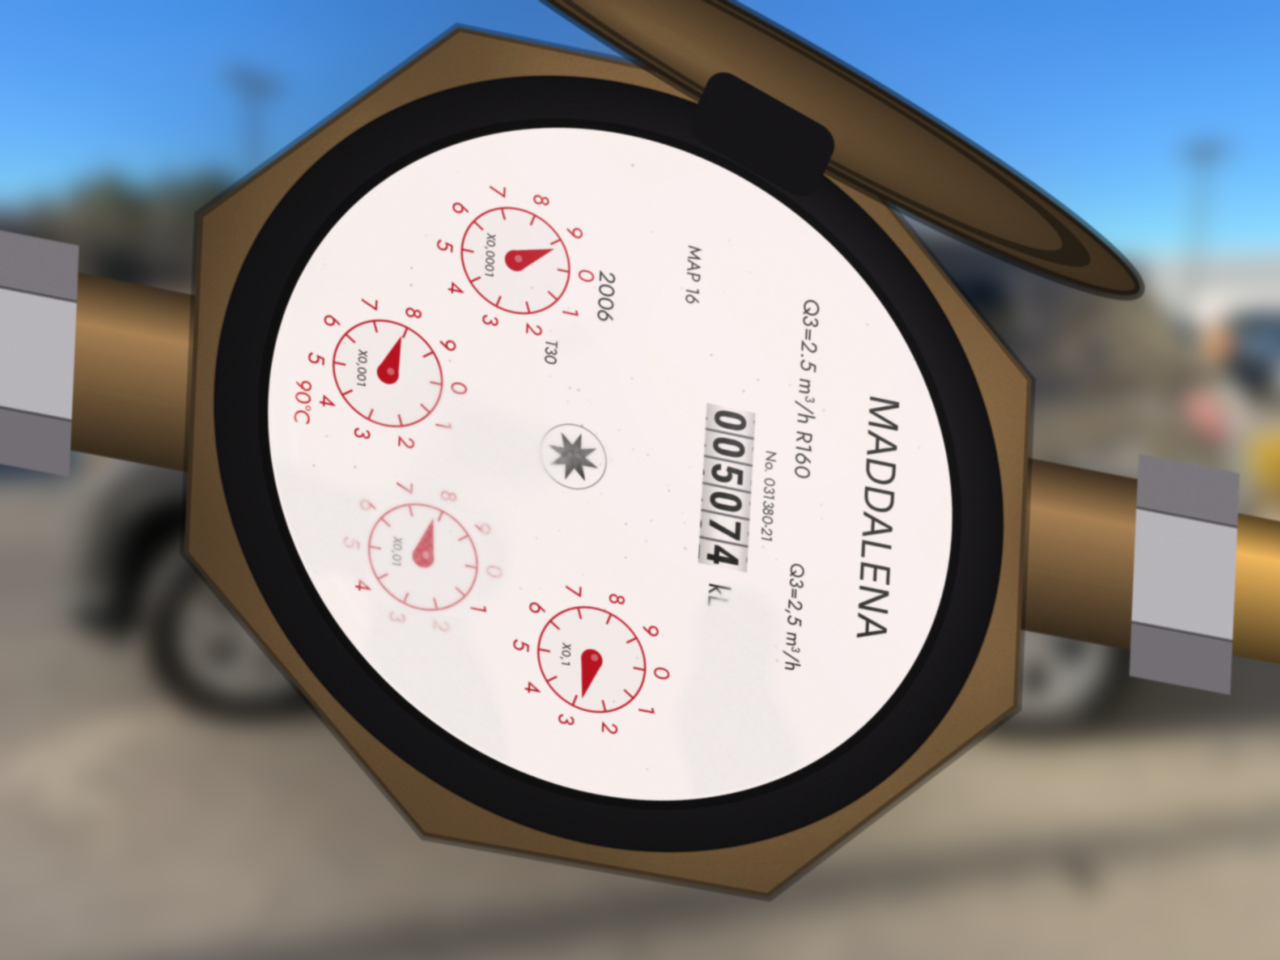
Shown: 5074.2779 (kL)
